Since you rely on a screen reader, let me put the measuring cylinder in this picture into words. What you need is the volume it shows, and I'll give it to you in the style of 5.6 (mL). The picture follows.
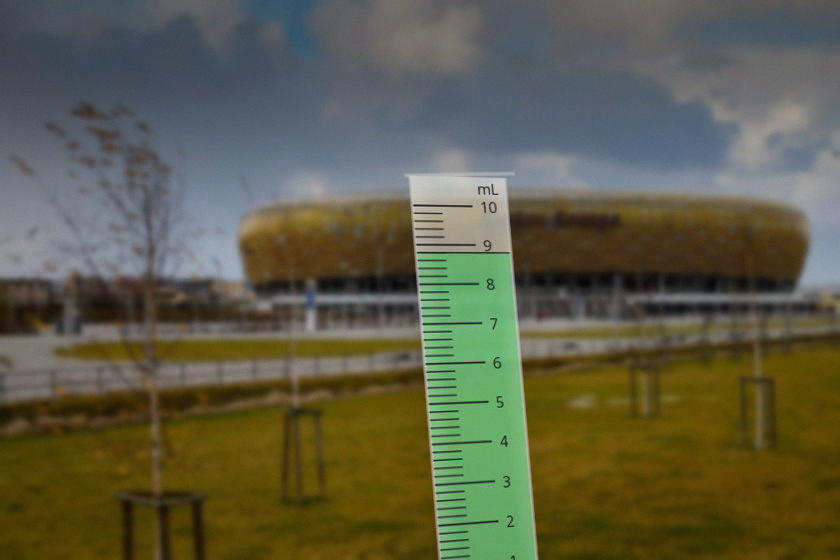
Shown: 8.8 (mL)
